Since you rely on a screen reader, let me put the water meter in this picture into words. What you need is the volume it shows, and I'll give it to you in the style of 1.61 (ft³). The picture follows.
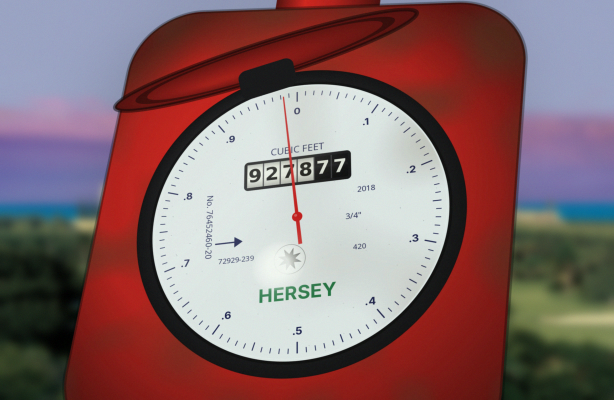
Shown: 927876.98 (ft³)
